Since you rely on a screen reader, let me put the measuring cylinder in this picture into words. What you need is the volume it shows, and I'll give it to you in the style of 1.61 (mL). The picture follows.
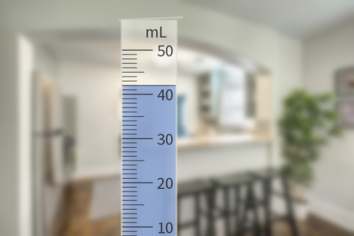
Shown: 42 (mL)
